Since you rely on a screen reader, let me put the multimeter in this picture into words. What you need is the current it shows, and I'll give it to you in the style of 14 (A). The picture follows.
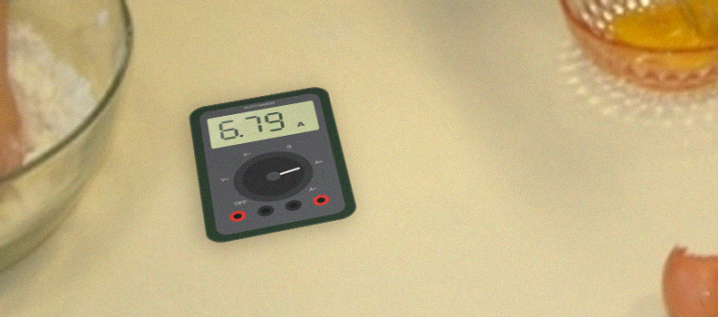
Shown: 6.79 (A)
